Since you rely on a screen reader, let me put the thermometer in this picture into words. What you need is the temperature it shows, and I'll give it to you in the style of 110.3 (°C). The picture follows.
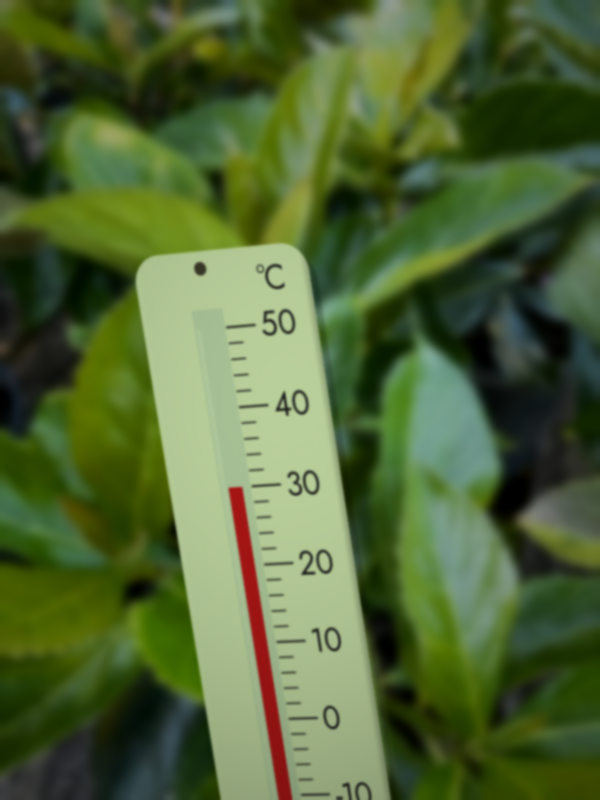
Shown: 30 (°C)
